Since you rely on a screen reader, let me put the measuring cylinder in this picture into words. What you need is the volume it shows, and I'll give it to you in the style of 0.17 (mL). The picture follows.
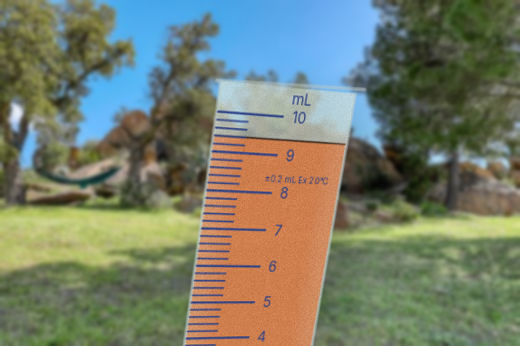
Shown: 9.4 (mL)
